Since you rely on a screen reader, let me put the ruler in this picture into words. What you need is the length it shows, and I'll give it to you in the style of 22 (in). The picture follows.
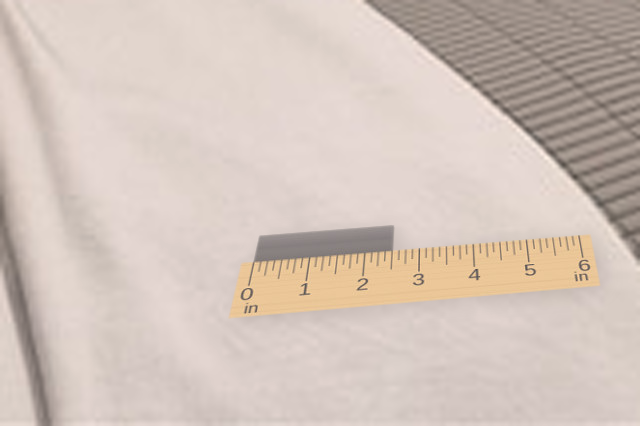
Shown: 2.5 (in)
